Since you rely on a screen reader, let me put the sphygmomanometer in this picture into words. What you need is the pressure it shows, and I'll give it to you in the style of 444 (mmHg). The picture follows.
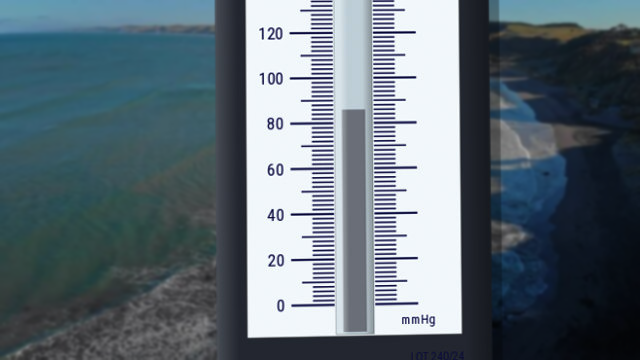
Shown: 86 (mmHg)
